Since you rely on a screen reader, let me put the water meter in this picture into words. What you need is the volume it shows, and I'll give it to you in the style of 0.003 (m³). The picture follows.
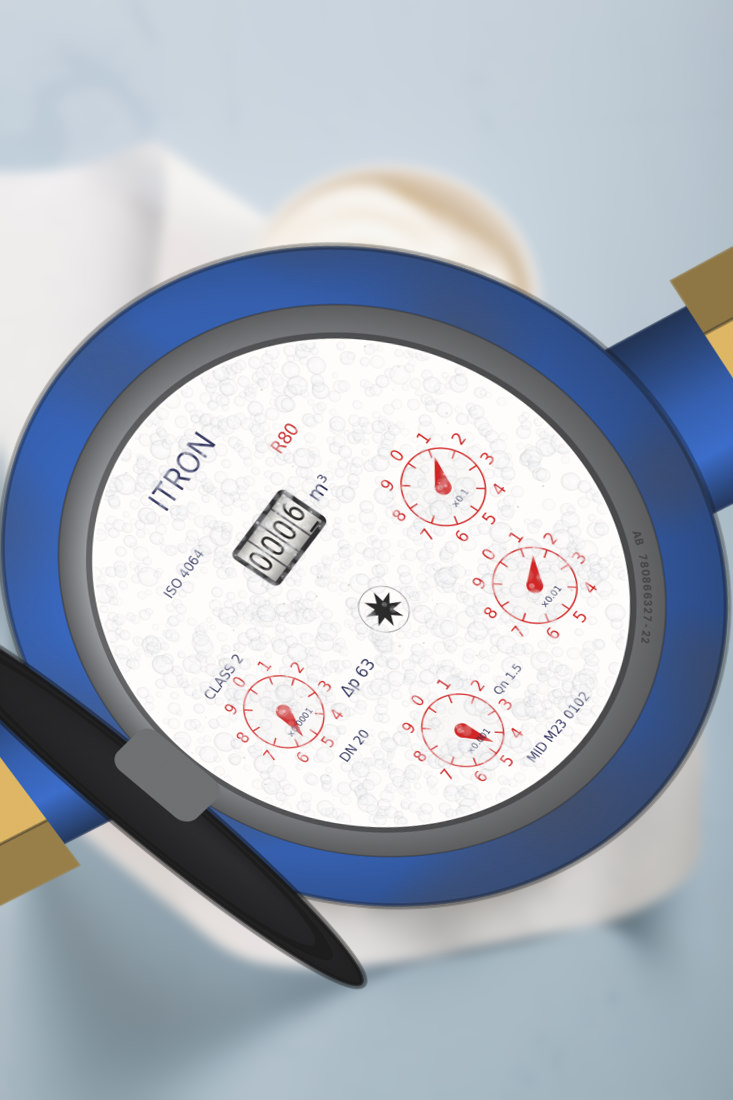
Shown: 6.1145 (m³)
